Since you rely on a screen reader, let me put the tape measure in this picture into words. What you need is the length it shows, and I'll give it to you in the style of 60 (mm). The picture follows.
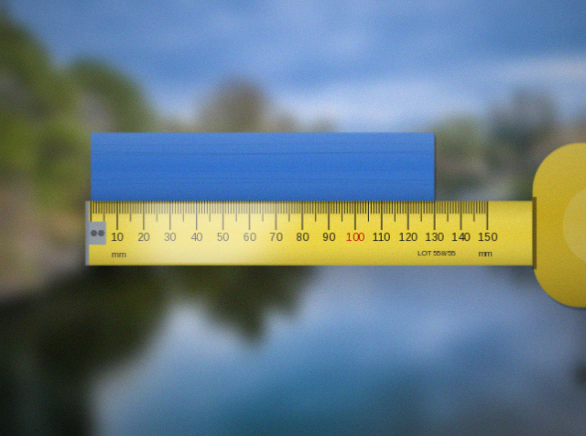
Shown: 130 (mm)
